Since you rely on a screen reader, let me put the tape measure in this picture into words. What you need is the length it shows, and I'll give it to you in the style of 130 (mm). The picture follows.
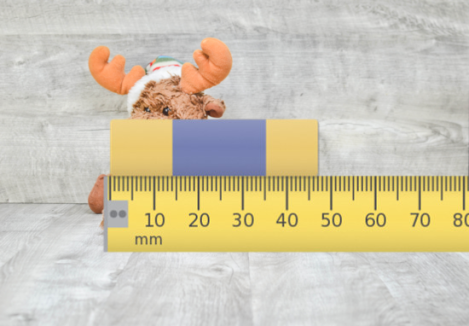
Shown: 47 (mm)
